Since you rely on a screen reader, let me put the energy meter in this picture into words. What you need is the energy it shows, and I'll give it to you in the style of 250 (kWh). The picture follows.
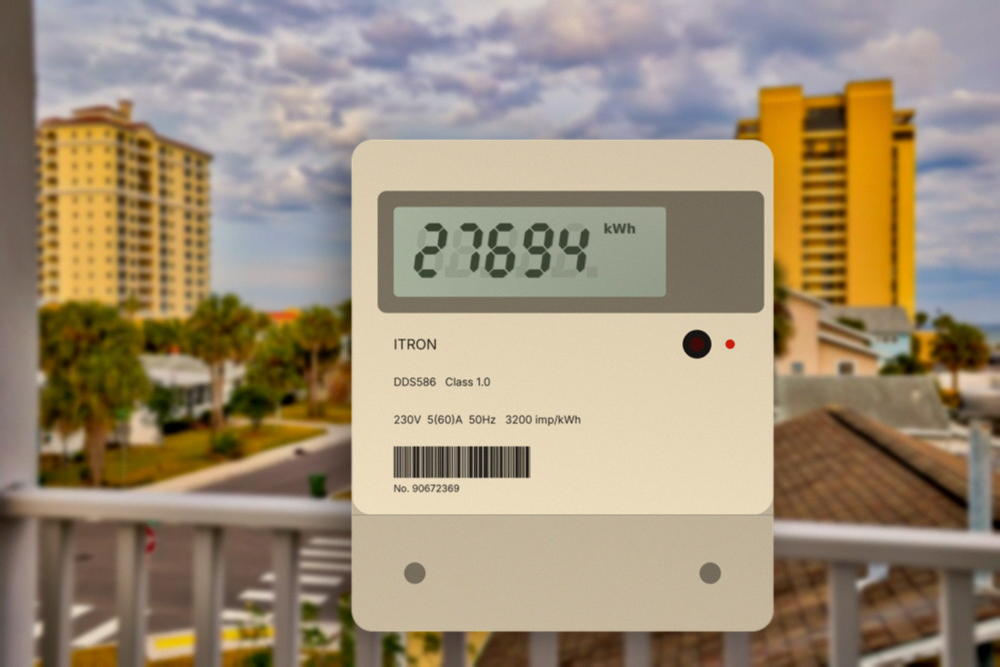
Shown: 27694 (kWh)
